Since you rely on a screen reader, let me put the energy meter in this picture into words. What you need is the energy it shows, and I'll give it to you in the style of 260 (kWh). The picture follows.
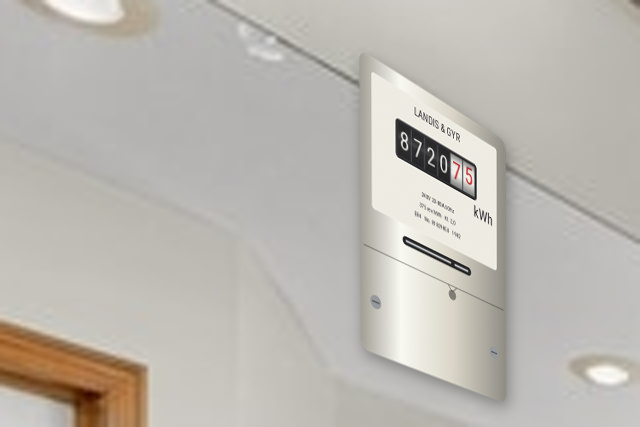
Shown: 8720.75 (kWh)
